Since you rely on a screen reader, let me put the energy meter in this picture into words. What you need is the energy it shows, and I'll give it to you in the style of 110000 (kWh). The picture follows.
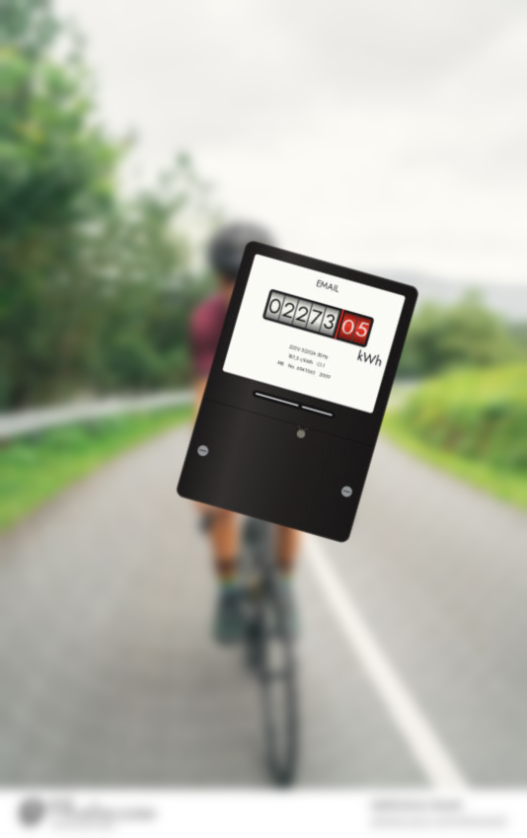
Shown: 2273.05 (kWh)
